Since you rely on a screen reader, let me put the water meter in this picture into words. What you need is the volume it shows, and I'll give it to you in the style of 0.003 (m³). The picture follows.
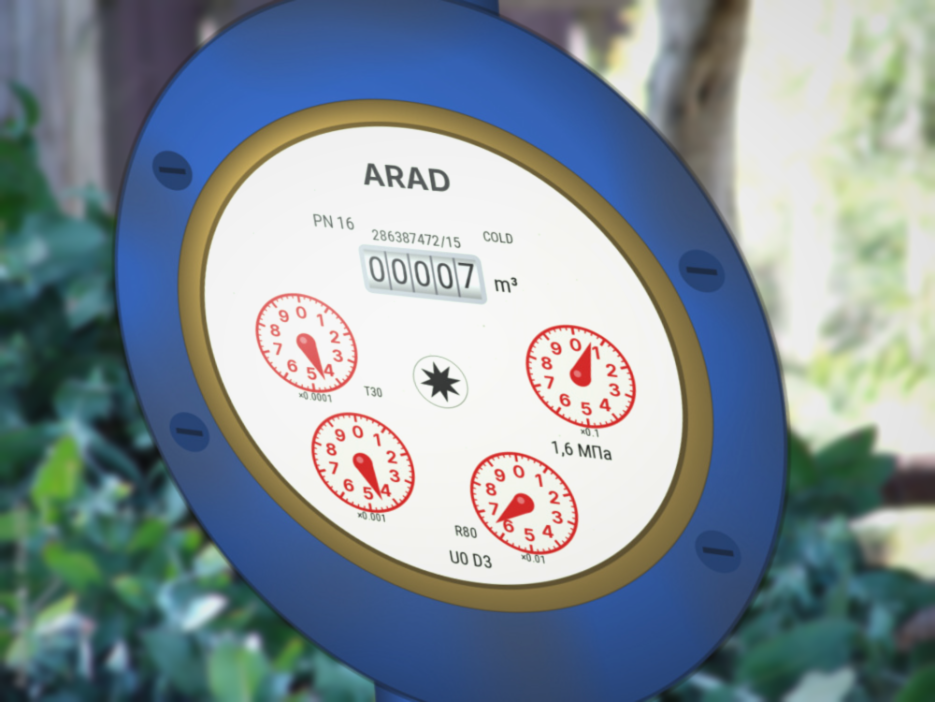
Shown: 7.0644 (m³)
